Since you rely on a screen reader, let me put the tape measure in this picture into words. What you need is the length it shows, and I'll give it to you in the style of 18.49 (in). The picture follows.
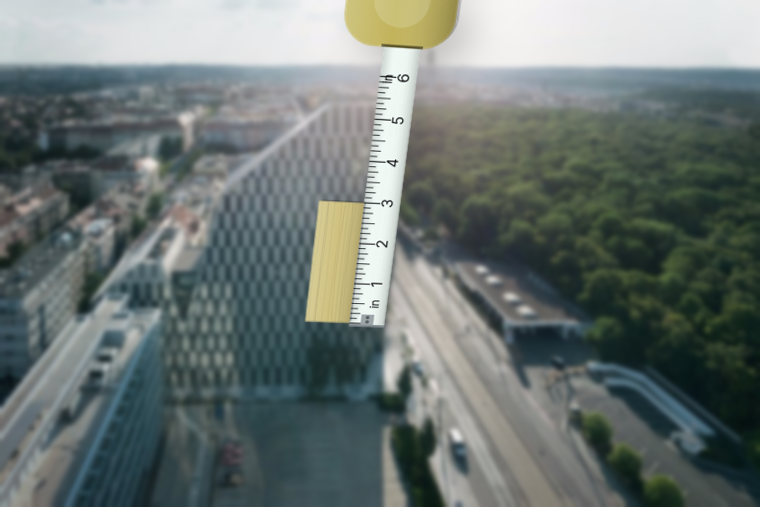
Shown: 3 (in)
